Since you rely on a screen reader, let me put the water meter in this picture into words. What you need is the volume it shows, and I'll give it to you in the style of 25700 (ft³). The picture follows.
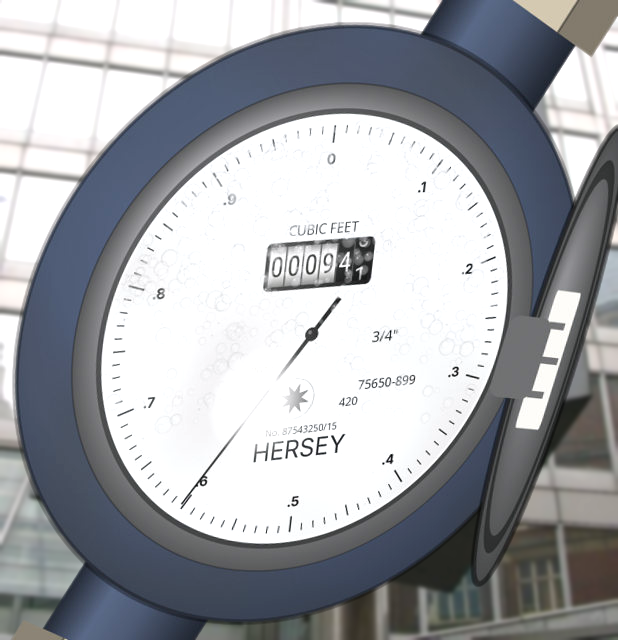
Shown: 940.60 (ft³)
